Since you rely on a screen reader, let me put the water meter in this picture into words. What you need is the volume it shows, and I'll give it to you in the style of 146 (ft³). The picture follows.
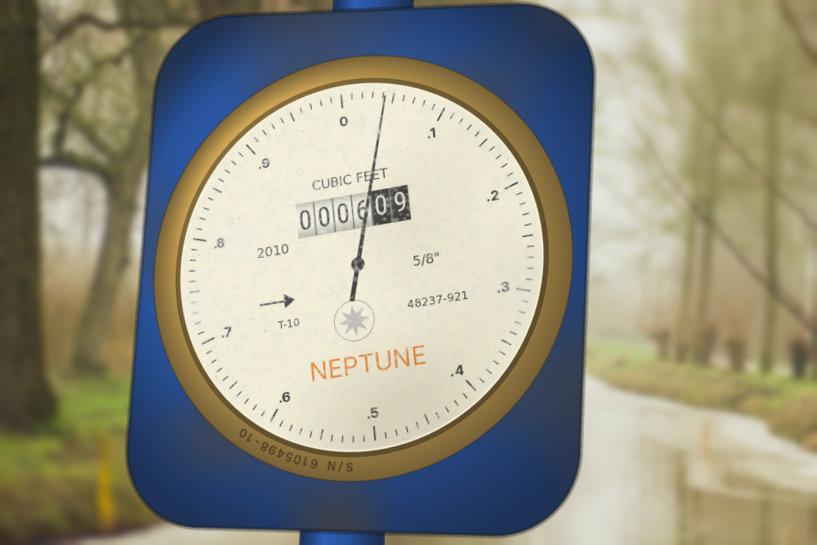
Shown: 609.04 (ft³)
